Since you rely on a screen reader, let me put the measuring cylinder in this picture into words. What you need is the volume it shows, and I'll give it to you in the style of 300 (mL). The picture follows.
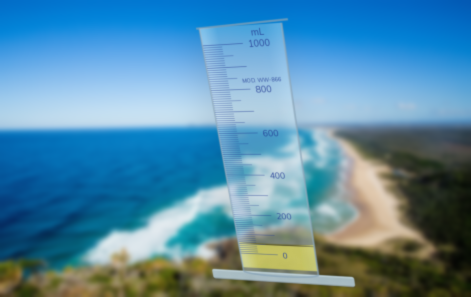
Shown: 50 (mL)
